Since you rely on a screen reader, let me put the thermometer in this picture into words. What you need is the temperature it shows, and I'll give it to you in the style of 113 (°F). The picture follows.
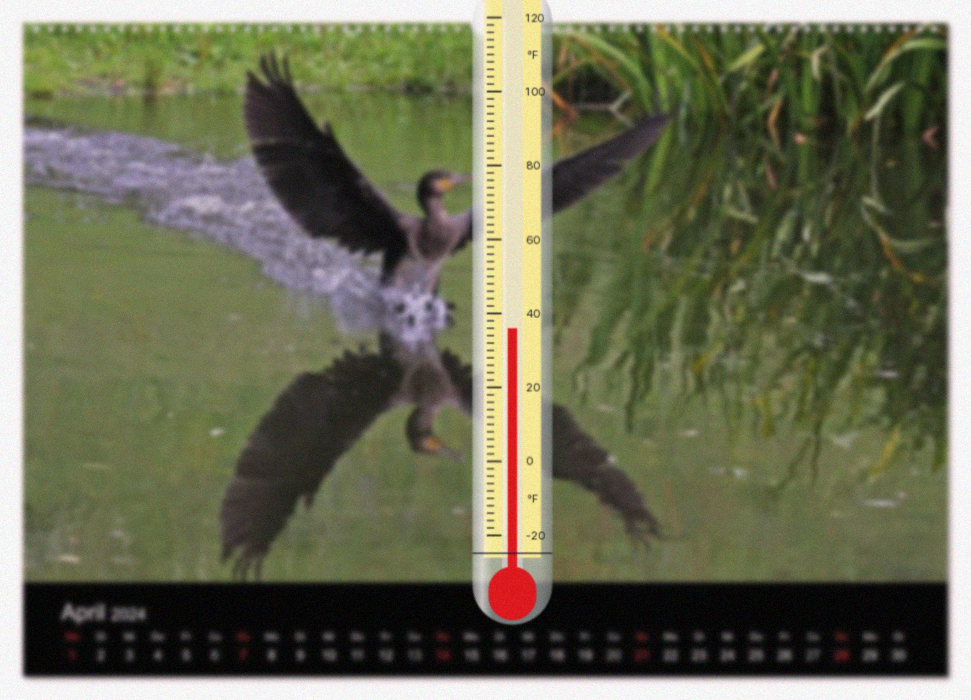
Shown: 36 (°F)
